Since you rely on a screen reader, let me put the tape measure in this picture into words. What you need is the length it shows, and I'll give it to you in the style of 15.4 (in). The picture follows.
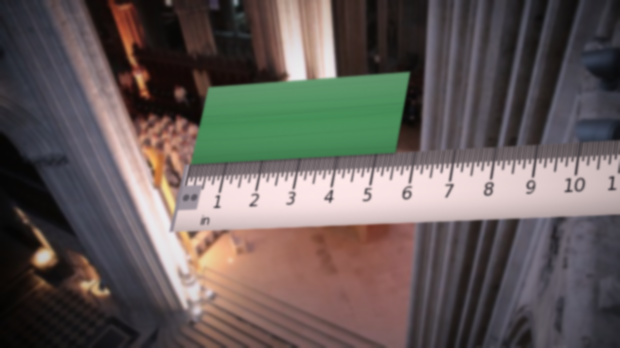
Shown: 5.5 (in)
